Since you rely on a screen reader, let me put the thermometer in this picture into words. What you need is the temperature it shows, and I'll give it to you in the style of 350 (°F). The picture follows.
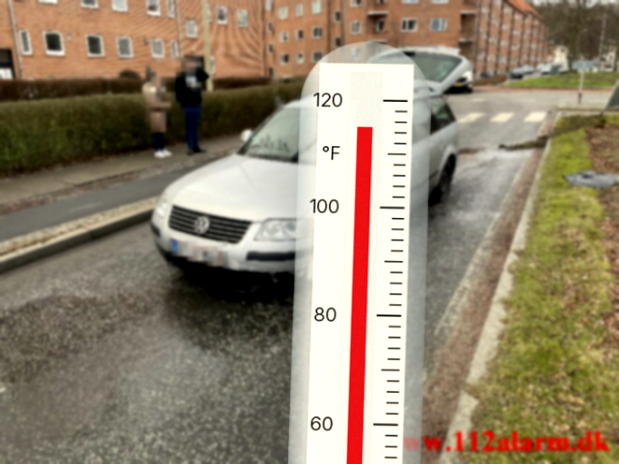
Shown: 115 (°F)
